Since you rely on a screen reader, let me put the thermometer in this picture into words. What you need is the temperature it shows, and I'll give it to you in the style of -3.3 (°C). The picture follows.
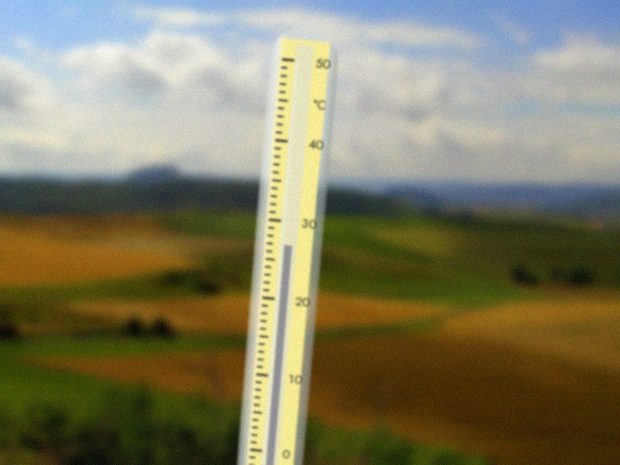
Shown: 27 (°C)
